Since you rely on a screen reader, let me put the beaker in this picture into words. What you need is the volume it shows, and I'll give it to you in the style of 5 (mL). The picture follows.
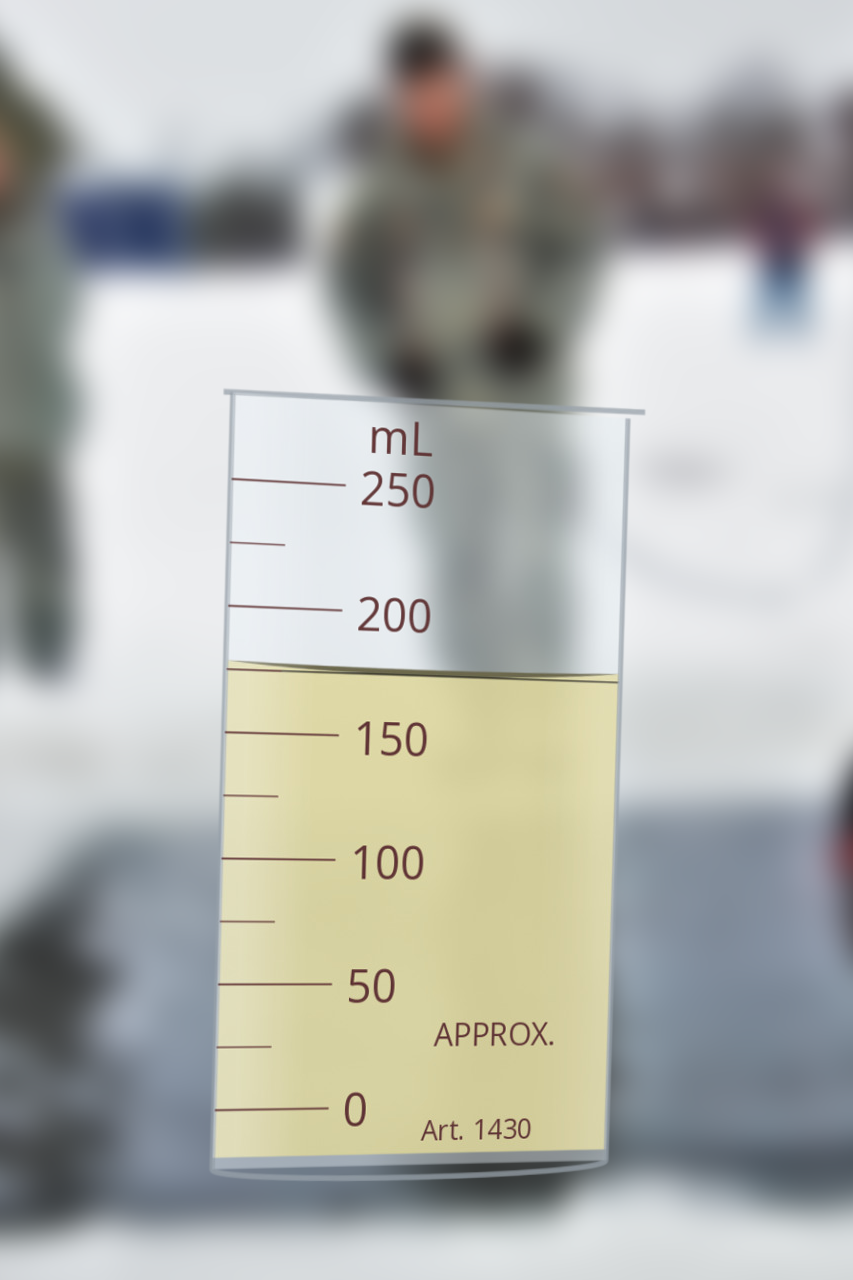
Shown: 175 (mL)
